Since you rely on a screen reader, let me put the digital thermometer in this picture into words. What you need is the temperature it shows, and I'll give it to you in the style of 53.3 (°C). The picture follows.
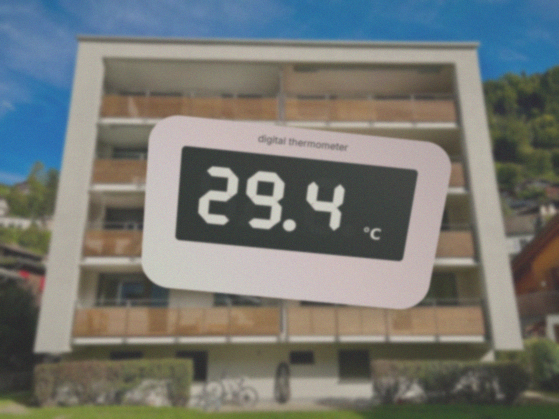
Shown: 29.4 (°C)
